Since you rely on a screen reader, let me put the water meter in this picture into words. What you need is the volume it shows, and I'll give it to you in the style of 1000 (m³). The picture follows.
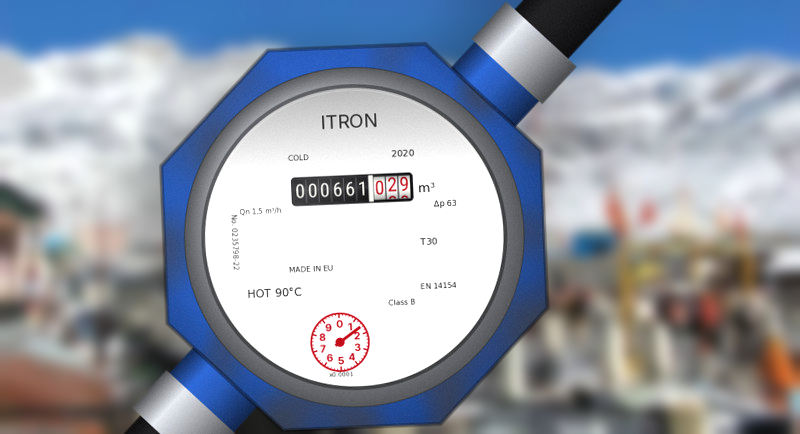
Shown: 661.0291 (m³)
